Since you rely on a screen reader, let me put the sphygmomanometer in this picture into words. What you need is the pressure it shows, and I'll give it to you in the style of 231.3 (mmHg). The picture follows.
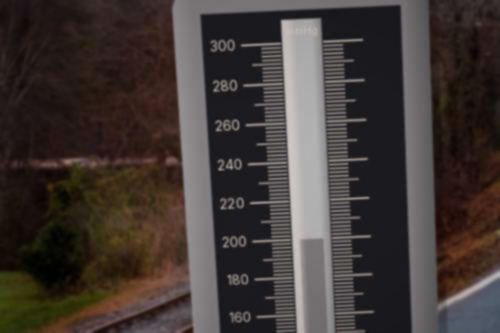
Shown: 200 (mmHg)
